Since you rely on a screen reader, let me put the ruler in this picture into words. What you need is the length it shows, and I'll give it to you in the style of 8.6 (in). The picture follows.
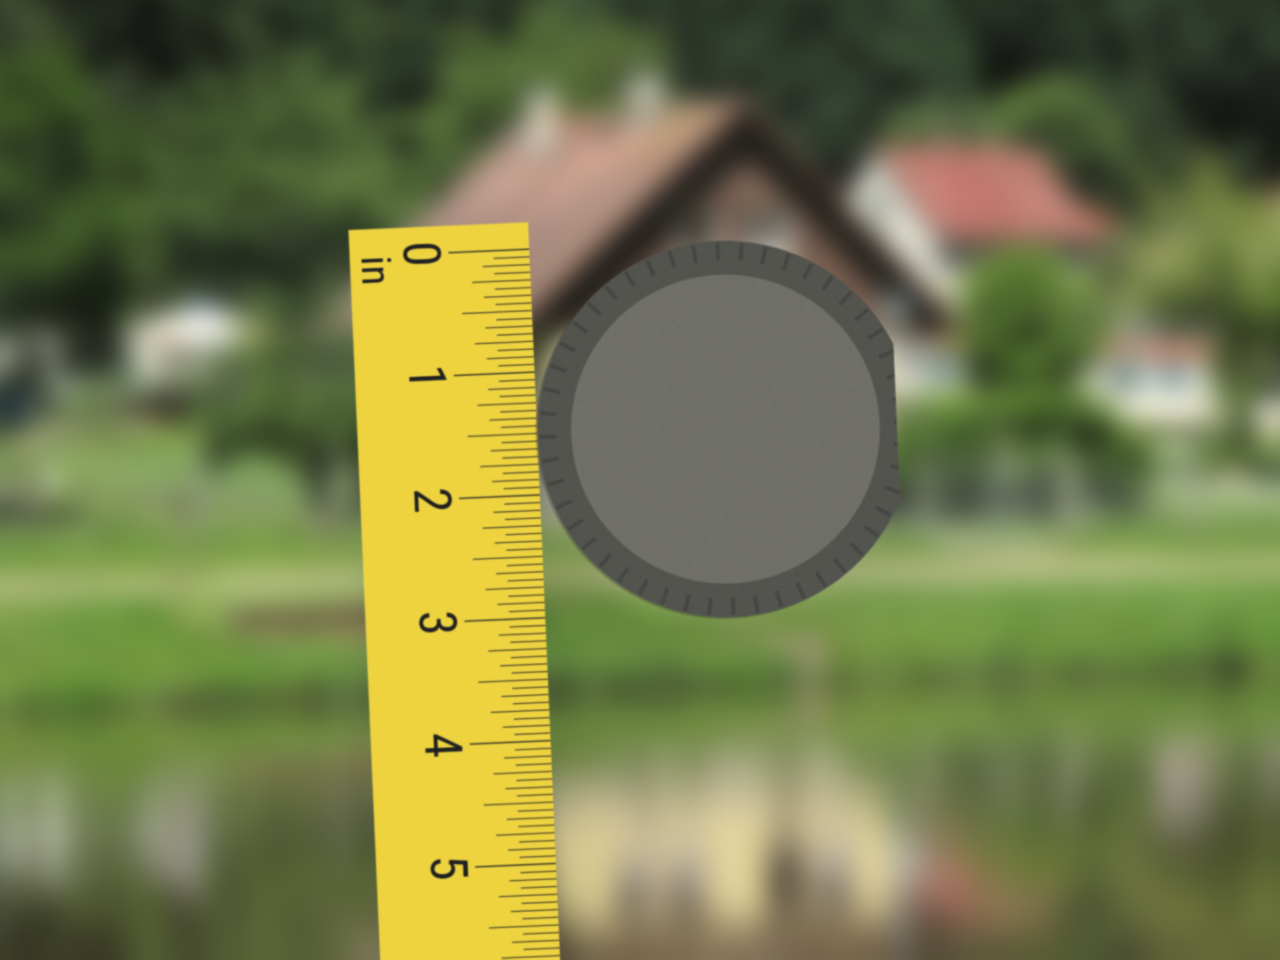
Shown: 3.0625 (in)
